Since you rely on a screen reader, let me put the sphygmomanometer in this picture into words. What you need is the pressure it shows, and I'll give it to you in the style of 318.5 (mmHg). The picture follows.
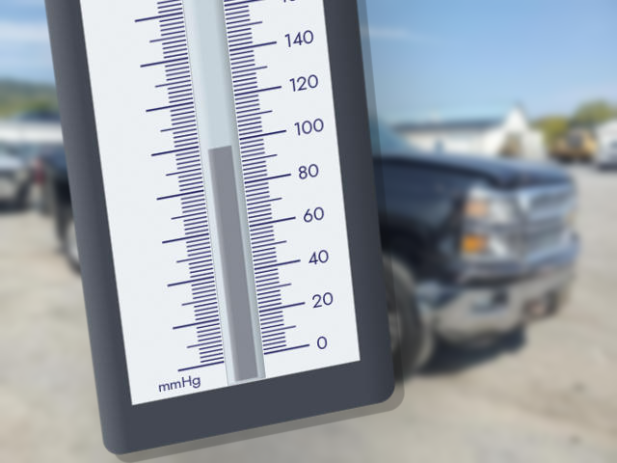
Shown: 98 (mmHg)
